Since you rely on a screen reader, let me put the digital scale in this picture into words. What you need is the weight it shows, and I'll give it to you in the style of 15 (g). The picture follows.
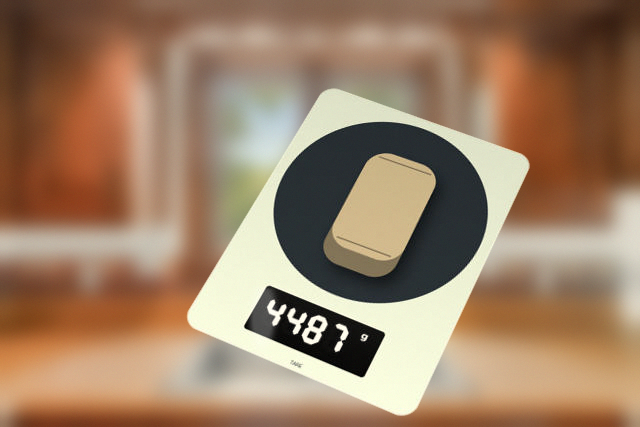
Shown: 4487 (g)
